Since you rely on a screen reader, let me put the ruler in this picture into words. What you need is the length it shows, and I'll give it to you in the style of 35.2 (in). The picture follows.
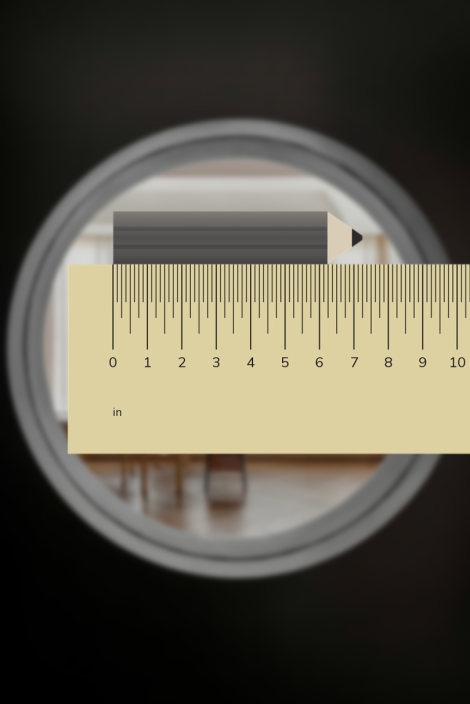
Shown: 7.25 (in)
